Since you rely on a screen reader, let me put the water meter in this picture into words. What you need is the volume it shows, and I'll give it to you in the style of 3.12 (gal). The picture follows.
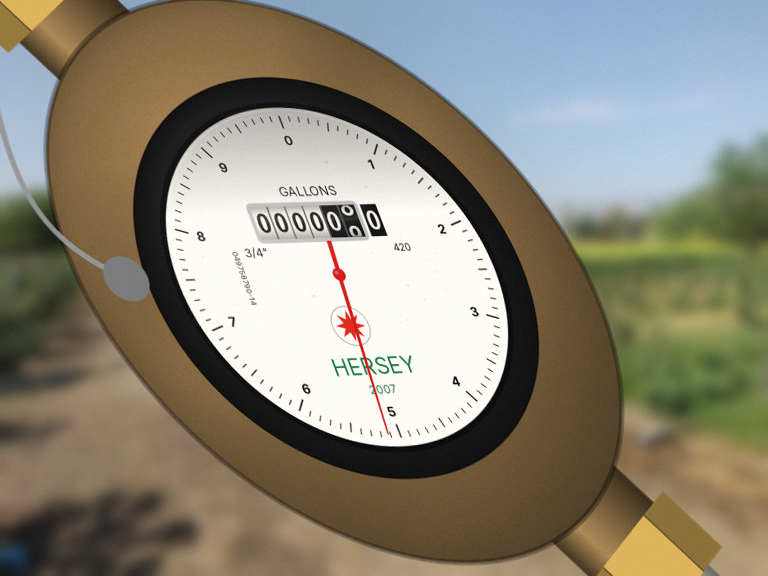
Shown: 85.1 (gal)
